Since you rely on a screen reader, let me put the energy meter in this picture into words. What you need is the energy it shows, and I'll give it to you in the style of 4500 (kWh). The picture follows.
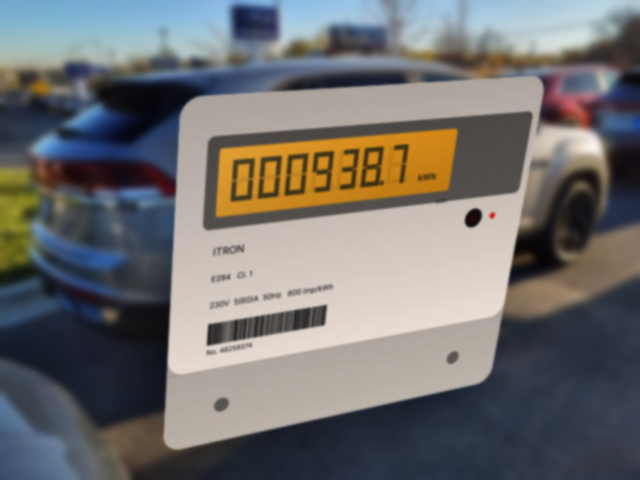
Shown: 938.7 (kWh)
